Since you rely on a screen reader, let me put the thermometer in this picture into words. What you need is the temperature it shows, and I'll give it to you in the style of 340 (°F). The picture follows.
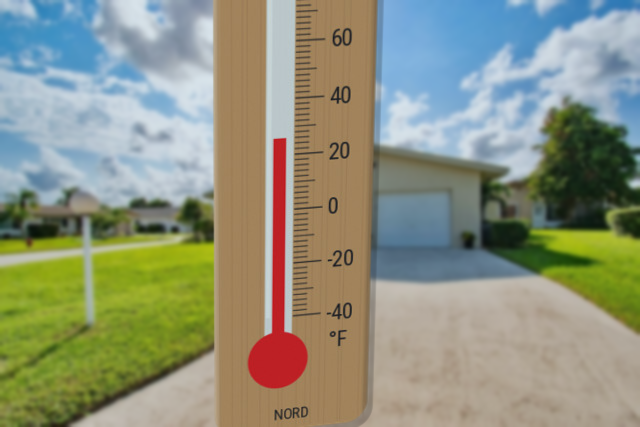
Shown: 26 (°F)
